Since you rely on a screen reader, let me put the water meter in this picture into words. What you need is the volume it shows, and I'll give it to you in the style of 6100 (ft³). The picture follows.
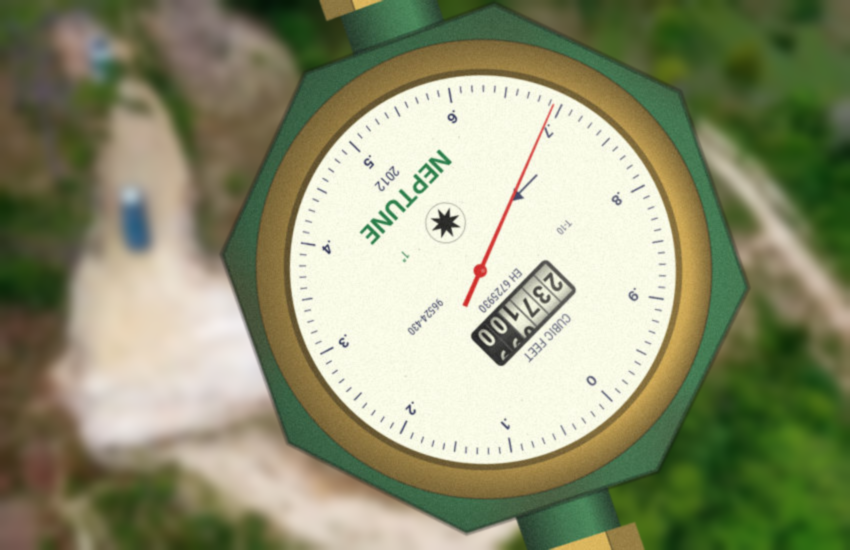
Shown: 237099.69 (ft³)
